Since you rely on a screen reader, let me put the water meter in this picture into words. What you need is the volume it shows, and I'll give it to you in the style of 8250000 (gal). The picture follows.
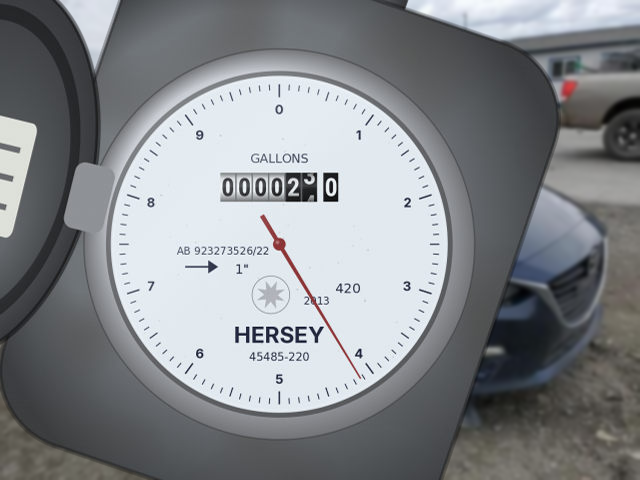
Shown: 234.1 (gal)
